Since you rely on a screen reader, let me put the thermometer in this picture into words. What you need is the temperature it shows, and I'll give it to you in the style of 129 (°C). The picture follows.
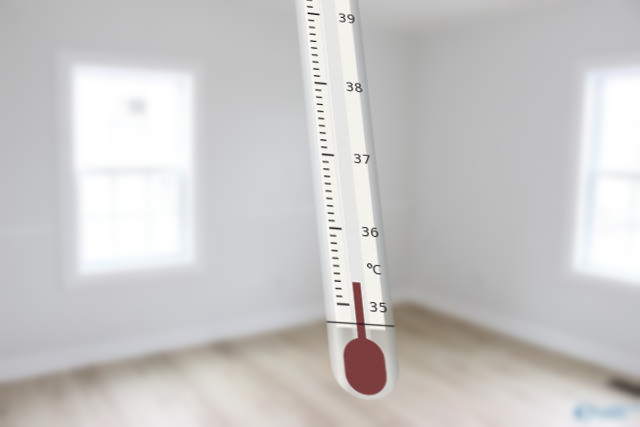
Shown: 35.3 (°C)
